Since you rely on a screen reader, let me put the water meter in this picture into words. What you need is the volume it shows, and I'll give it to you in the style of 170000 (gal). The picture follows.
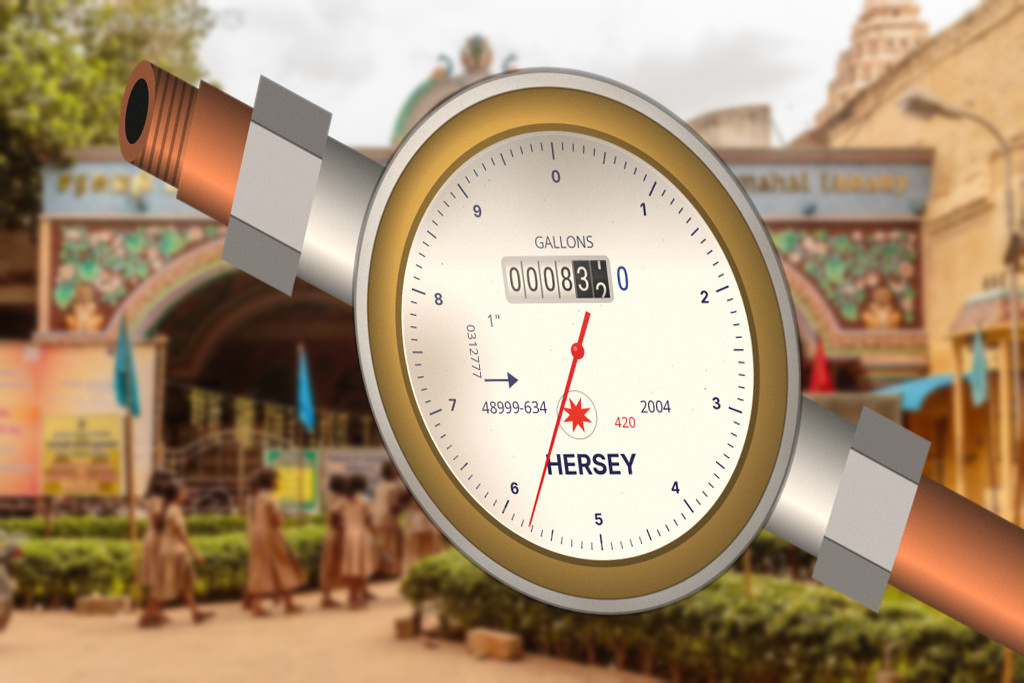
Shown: 8315.7 (gal)
